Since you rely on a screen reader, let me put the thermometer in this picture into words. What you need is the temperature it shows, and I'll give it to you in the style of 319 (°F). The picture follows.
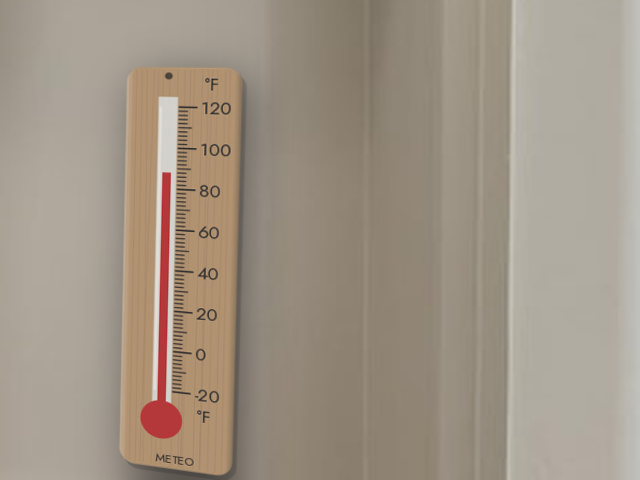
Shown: 88 (°F)
